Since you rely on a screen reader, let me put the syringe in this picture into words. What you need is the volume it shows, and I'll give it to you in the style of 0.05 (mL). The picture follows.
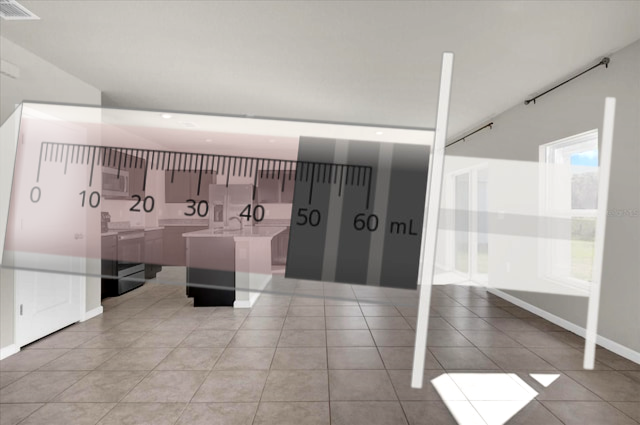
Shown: 47 (mL)
